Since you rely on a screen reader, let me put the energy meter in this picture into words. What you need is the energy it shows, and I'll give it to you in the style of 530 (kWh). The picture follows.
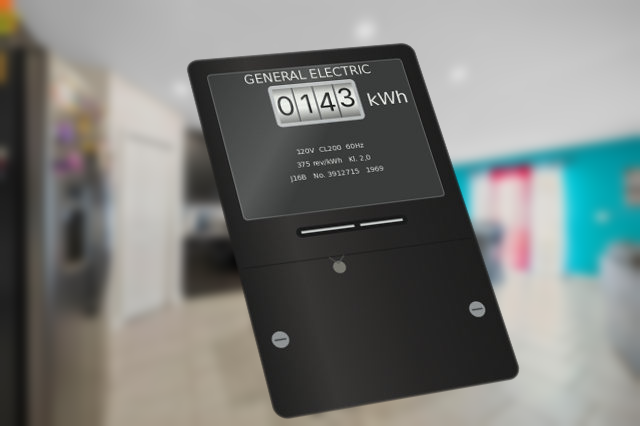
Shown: 143 (kWh)
